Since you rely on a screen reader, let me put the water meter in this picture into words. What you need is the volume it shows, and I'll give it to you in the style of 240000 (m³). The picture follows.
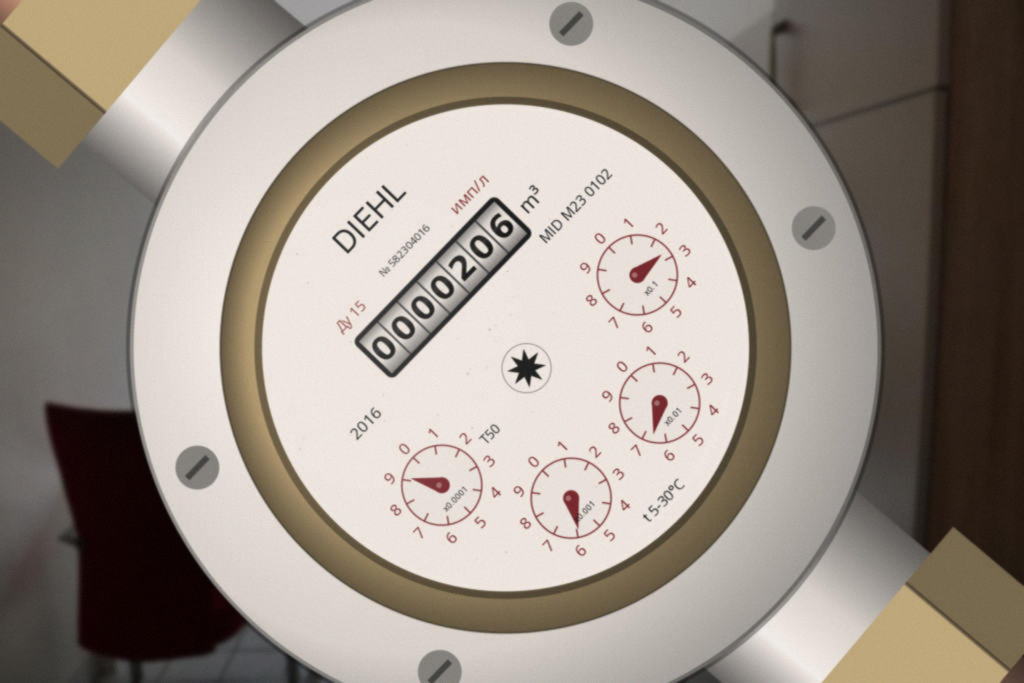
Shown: 206.2659 (m³)
